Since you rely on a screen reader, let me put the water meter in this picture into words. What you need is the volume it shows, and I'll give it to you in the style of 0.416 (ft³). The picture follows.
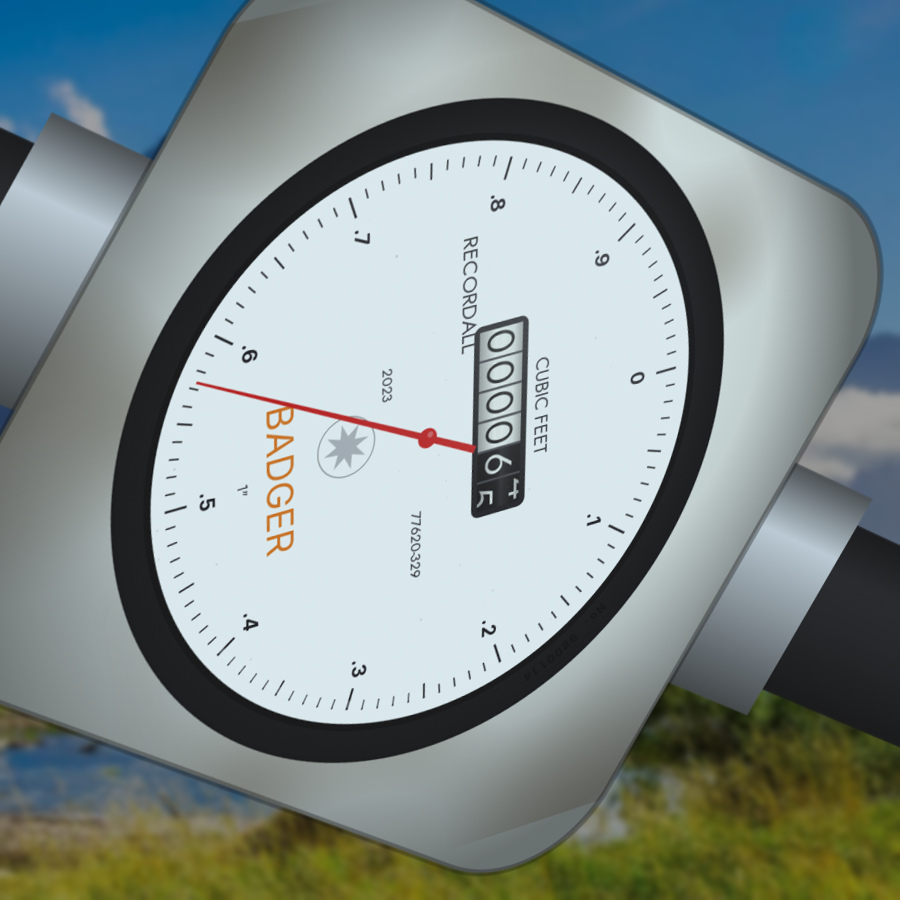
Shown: 64.57 (ft³)
